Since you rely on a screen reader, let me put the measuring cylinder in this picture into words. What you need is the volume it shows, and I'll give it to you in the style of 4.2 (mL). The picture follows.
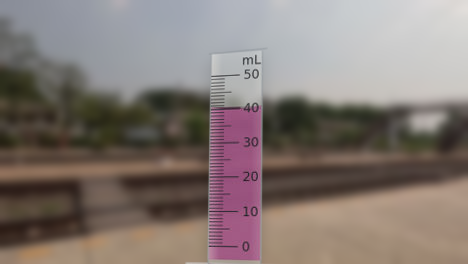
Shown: 40 (mL)
